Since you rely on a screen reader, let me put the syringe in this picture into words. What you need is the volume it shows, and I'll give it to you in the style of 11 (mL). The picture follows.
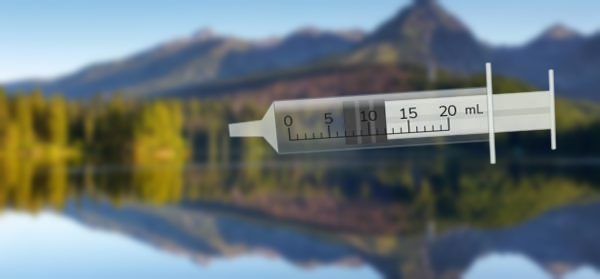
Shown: 7 (mL)
